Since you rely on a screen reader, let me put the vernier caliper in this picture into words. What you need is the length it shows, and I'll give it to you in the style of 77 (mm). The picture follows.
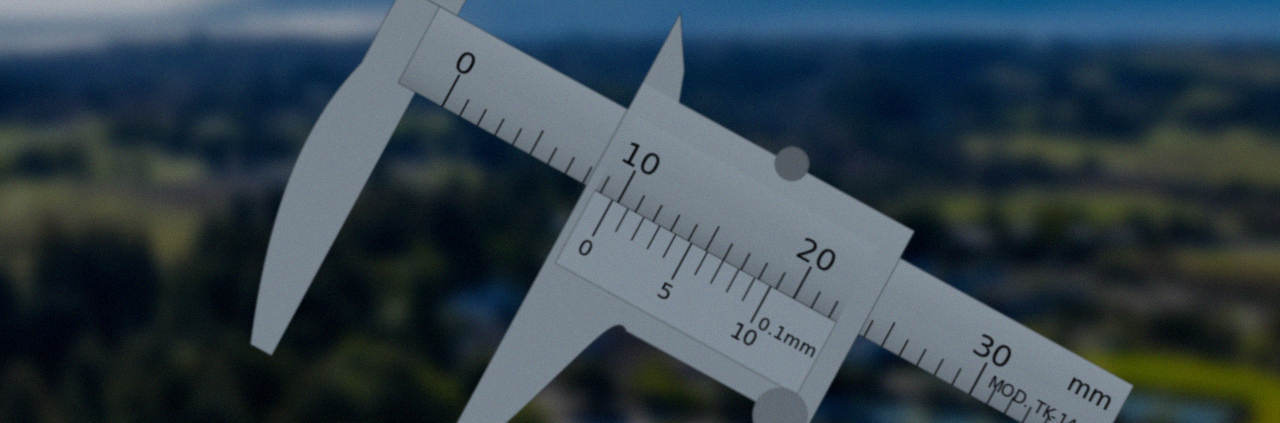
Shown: 9.7 (mm)
